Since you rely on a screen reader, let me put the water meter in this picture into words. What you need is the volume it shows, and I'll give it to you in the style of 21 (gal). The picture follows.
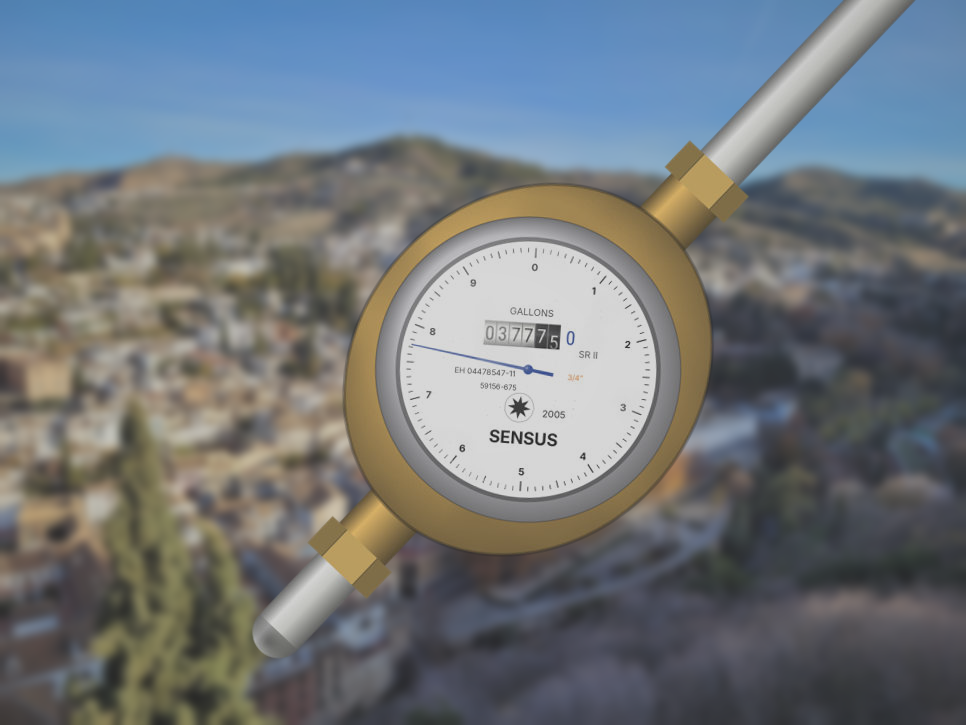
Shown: 377747.7 (gal)
